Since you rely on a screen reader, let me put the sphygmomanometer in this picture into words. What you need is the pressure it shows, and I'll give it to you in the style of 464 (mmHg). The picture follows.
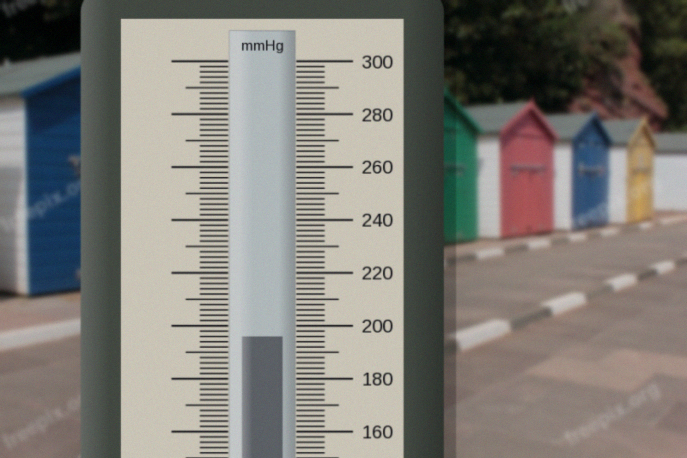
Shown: 196 (mmHg)
